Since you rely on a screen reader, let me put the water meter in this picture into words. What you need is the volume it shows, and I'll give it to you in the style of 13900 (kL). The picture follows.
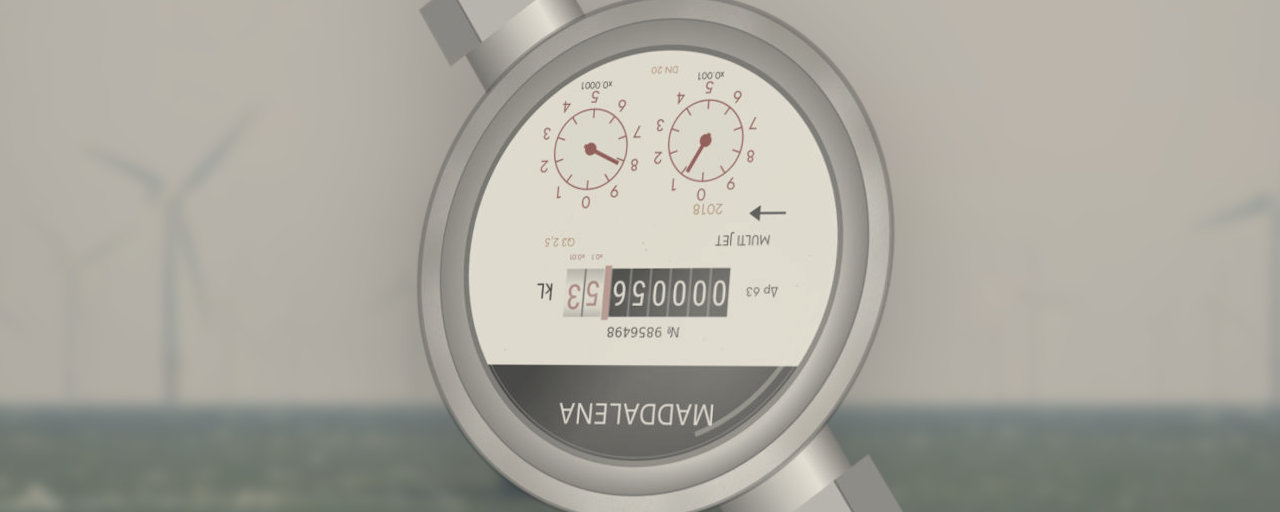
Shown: 56.5308 (kL)
